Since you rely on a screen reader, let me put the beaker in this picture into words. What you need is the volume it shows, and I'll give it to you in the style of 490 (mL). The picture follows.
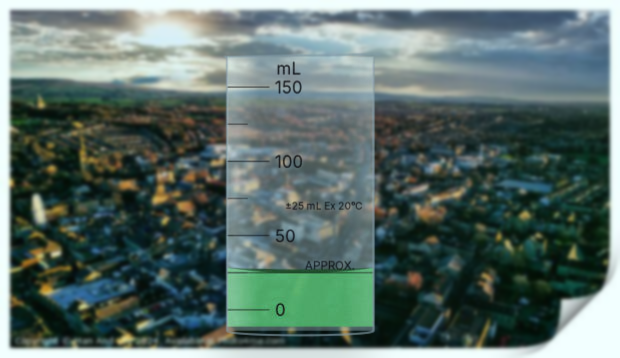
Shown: 25 (mL)
